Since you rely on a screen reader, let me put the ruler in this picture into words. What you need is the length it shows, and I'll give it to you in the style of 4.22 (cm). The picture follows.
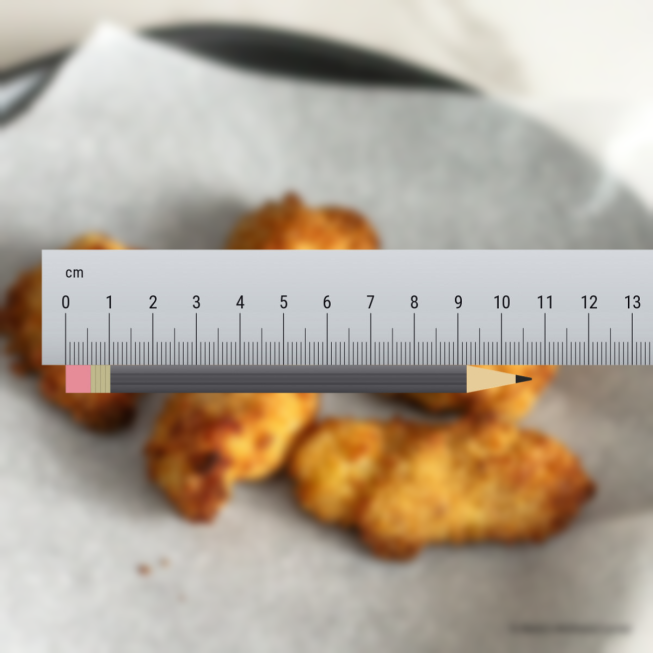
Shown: 10.7 (cm)
